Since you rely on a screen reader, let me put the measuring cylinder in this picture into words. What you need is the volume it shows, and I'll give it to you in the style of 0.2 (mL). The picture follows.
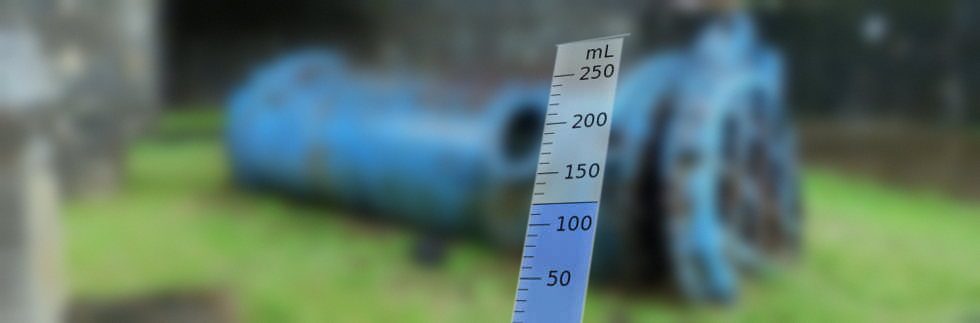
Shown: 120 (mL)
